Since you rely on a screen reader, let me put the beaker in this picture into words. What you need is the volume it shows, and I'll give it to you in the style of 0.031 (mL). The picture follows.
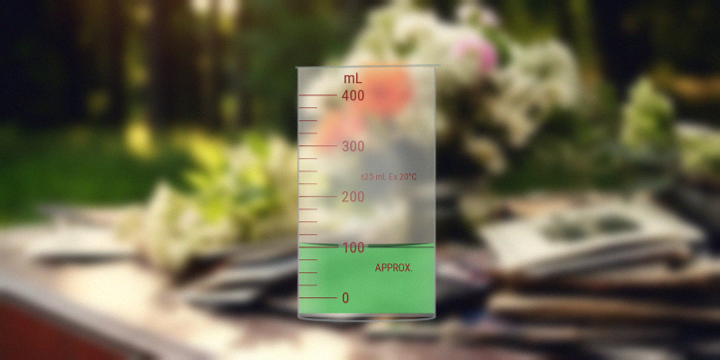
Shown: 100 (mL)
